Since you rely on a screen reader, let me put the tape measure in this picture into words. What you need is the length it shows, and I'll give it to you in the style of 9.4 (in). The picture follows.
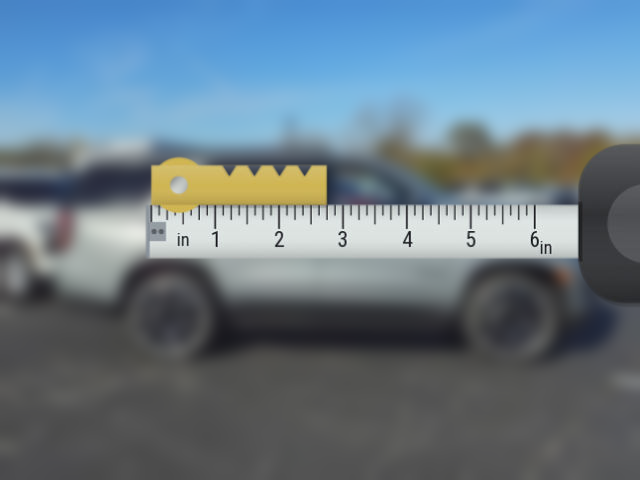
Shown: 2.75 (in)
